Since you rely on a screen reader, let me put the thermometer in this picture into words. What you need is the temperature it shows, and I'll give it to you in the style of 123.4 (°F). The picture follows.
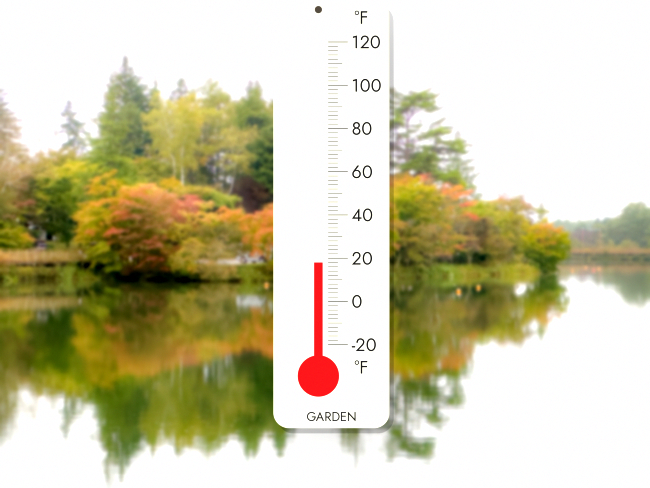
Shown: 18 (°F)
